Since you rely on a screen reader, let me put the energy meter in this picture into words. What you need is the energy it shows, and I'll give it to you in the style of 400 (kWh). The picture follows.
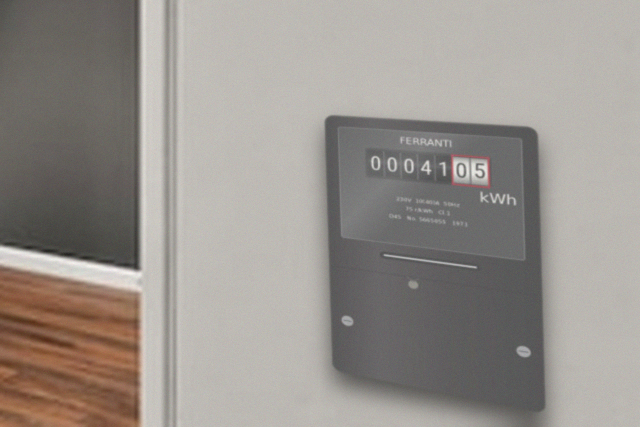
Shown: 41.05 (kWh)
